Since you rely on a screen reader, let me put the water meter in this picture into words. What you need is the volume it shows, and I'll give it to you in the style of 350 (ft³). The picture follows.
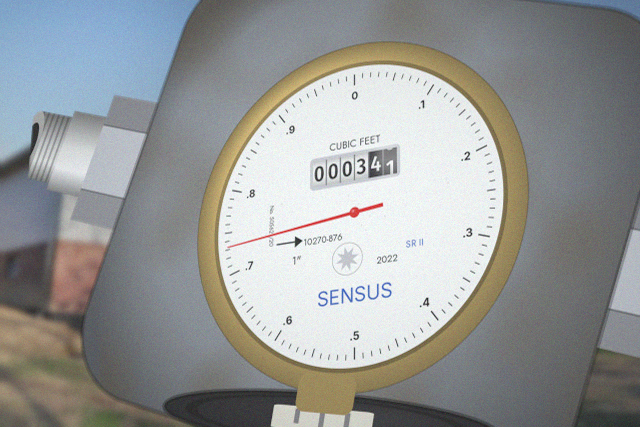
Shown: 340.73 (ft³)
